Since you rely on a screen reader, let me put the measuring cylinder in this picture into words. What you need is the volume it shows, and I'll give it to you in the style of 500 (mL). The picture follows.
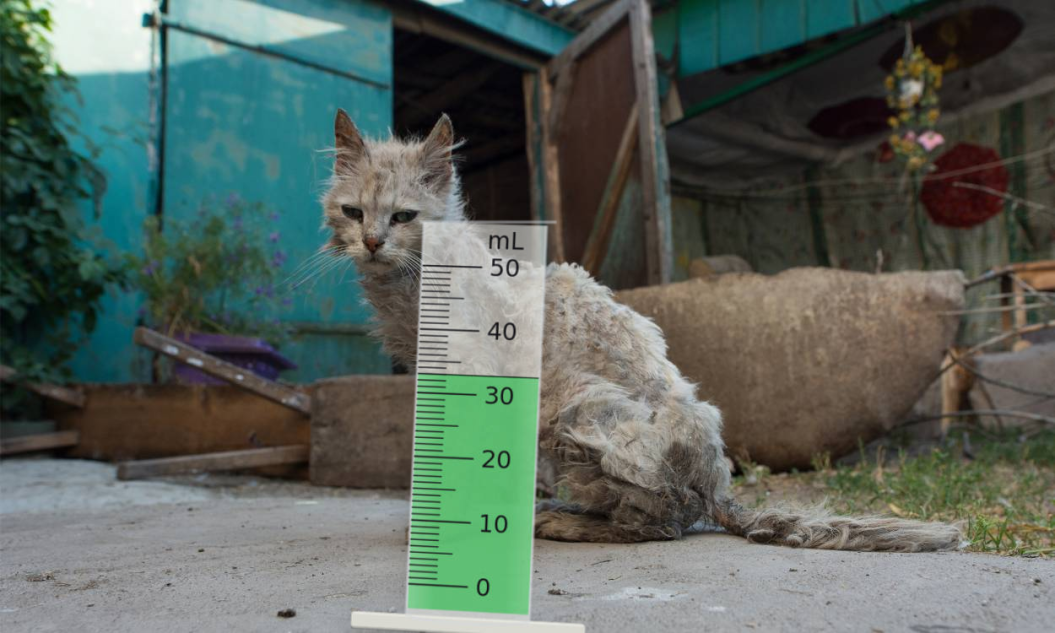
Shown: 33 (mL)
